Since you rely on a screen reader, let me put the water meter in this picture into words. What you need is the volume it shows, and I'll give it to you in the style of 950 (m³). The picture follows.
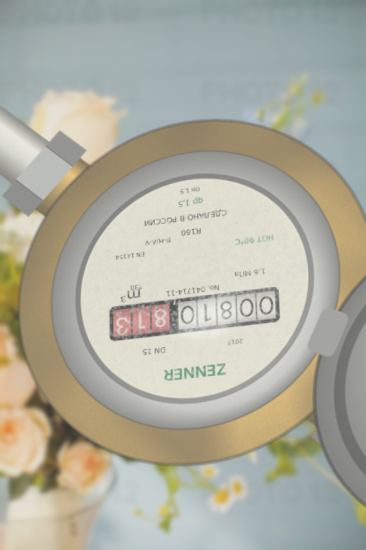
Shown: 810.813 (m³)
